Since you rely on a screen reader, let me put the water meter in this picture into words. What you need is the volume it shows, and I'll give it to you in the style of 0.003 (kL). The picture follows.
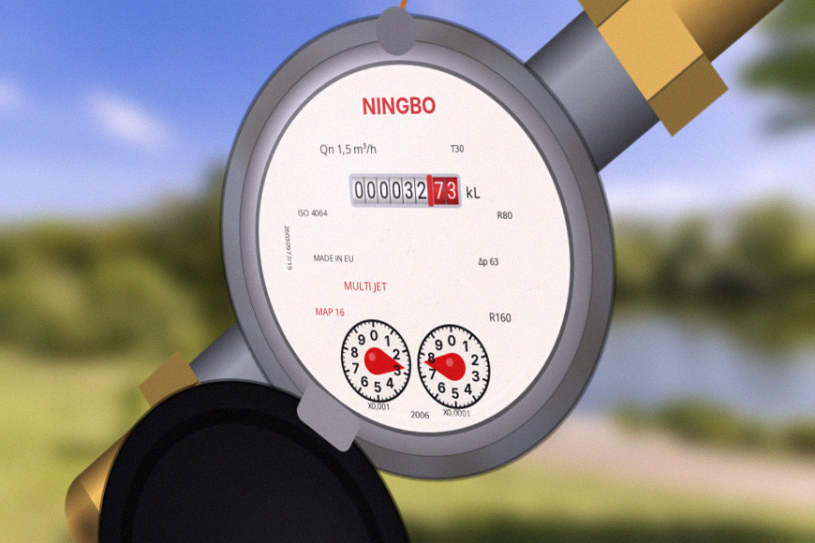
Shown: 32.7327 (kL)
